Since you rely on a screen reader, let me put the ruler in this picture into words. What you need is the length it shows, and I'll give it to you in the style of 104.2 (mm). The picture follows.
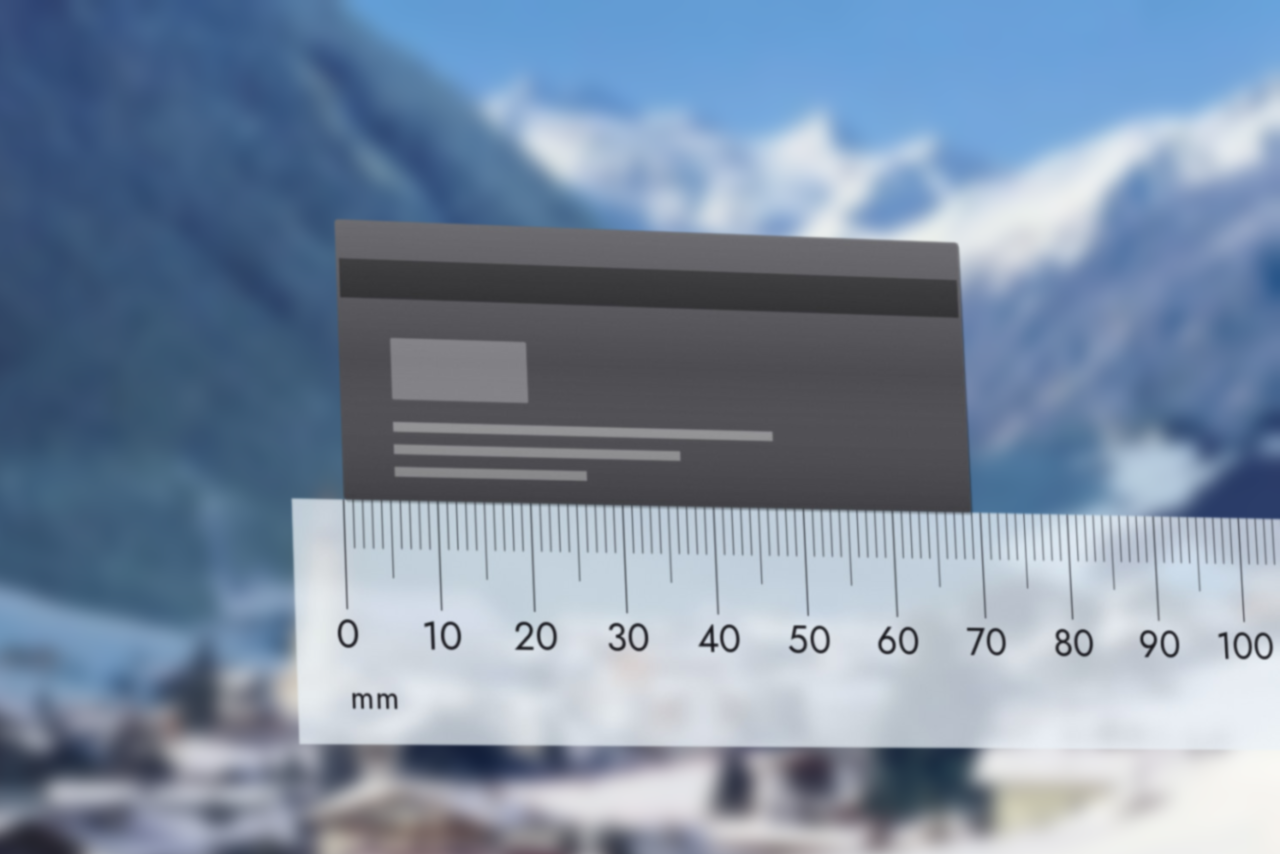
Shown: 69 (mm)
